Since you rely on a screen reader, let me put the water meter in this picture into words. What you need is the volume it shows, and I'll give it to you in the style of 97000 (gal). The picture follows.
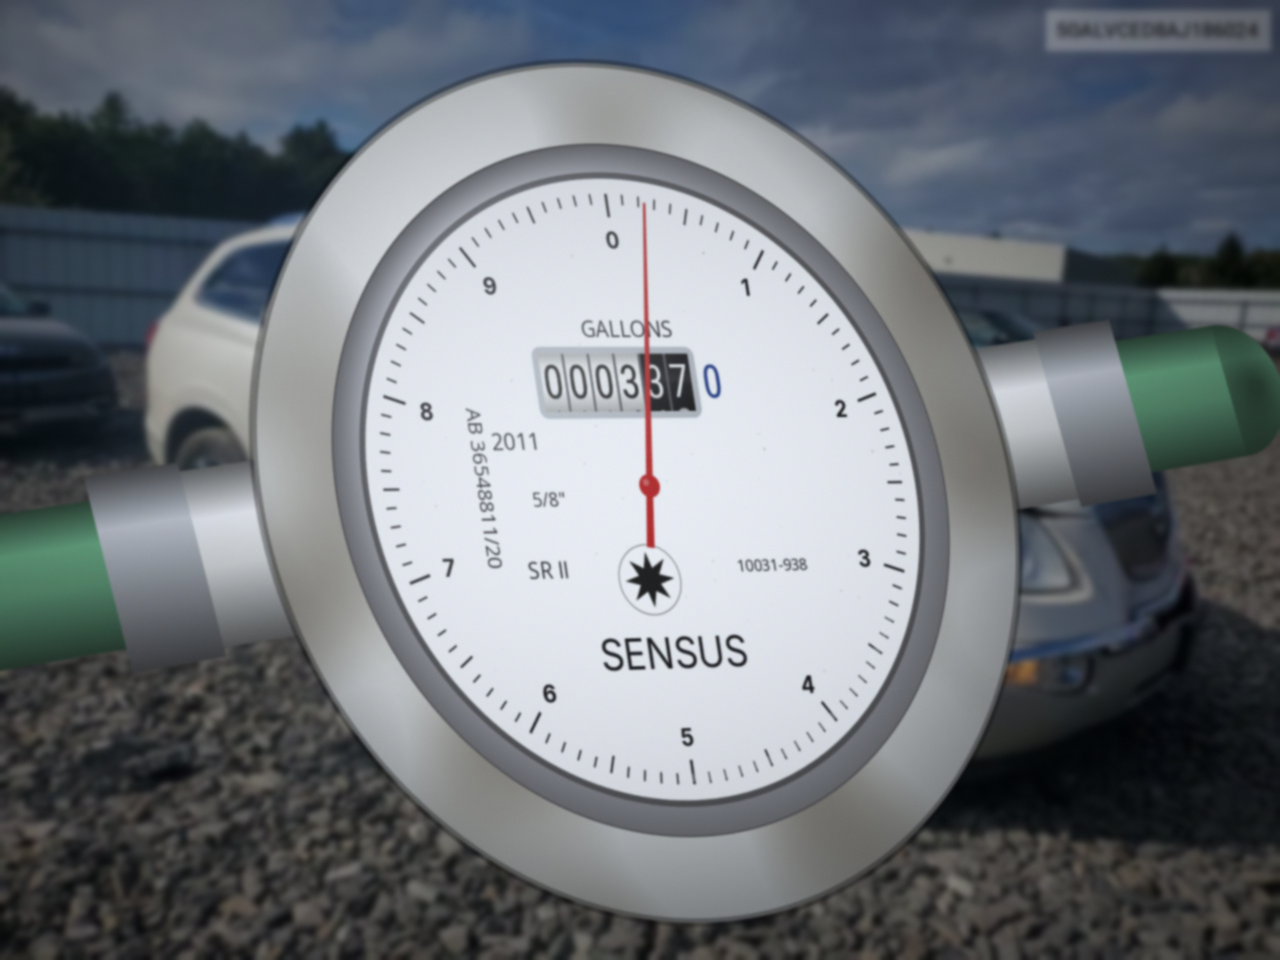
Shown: 3370.2 (gal)
